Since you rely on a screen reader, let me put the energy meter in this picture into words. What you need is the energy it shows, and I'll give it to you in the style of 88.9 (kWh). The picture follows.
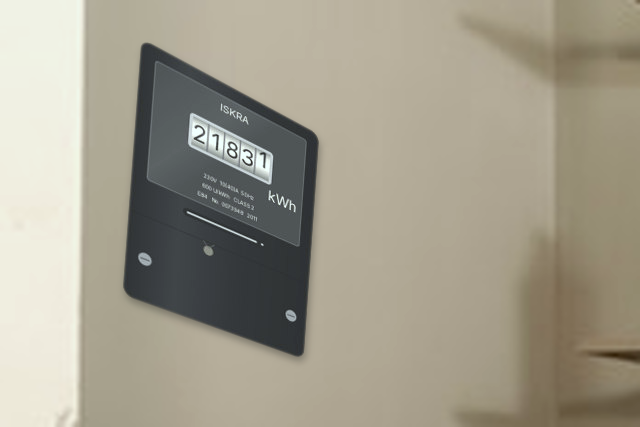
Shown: 21831 (kWh)
